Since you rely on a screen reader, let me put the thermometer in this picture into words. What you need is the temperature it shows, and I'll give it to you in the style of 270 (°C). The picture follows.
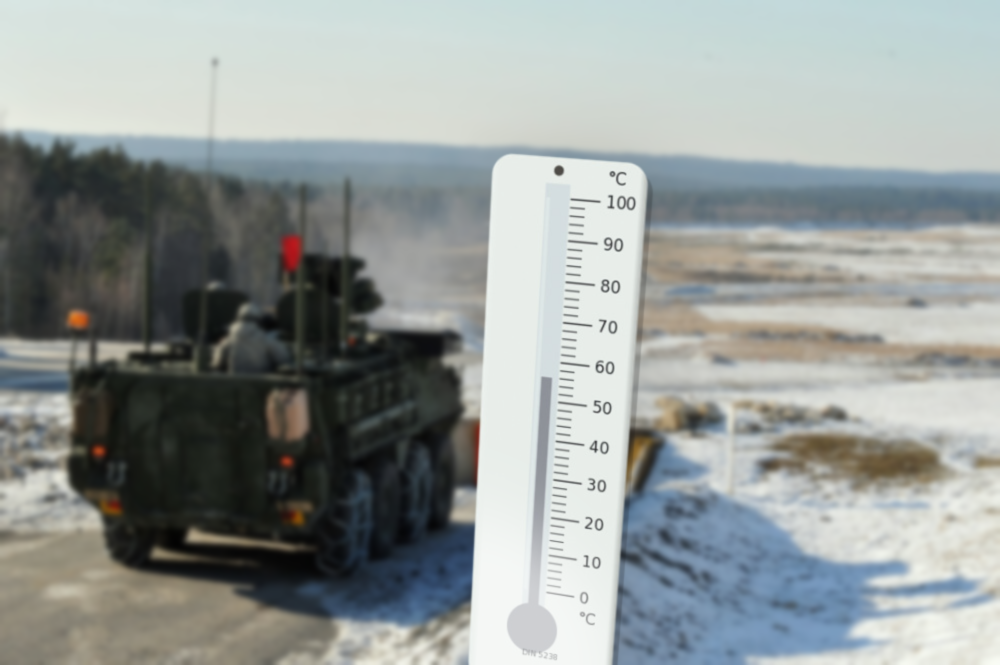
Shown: 56 (°C)
